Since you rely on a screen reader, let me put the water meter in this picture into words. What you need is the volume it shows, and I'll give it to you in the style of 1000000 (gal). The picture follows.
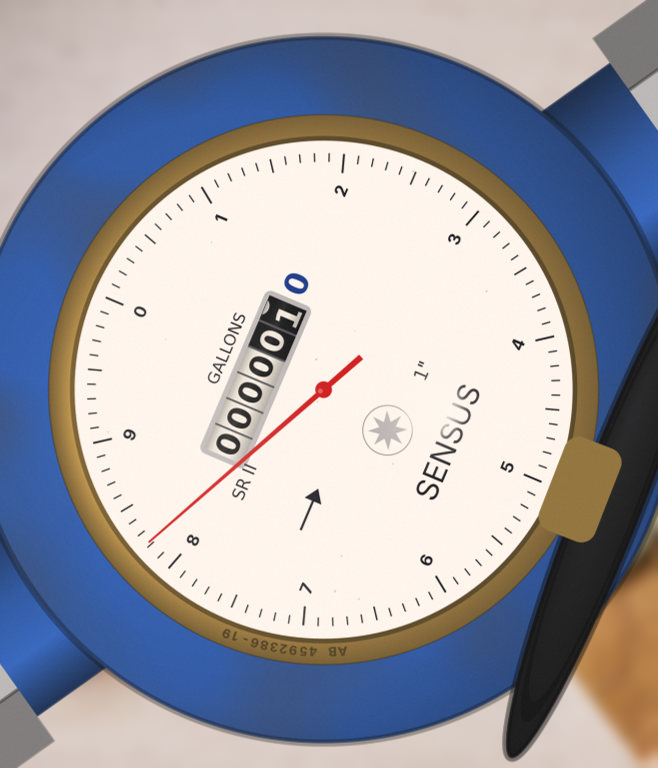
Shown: 8.2 (gal)
